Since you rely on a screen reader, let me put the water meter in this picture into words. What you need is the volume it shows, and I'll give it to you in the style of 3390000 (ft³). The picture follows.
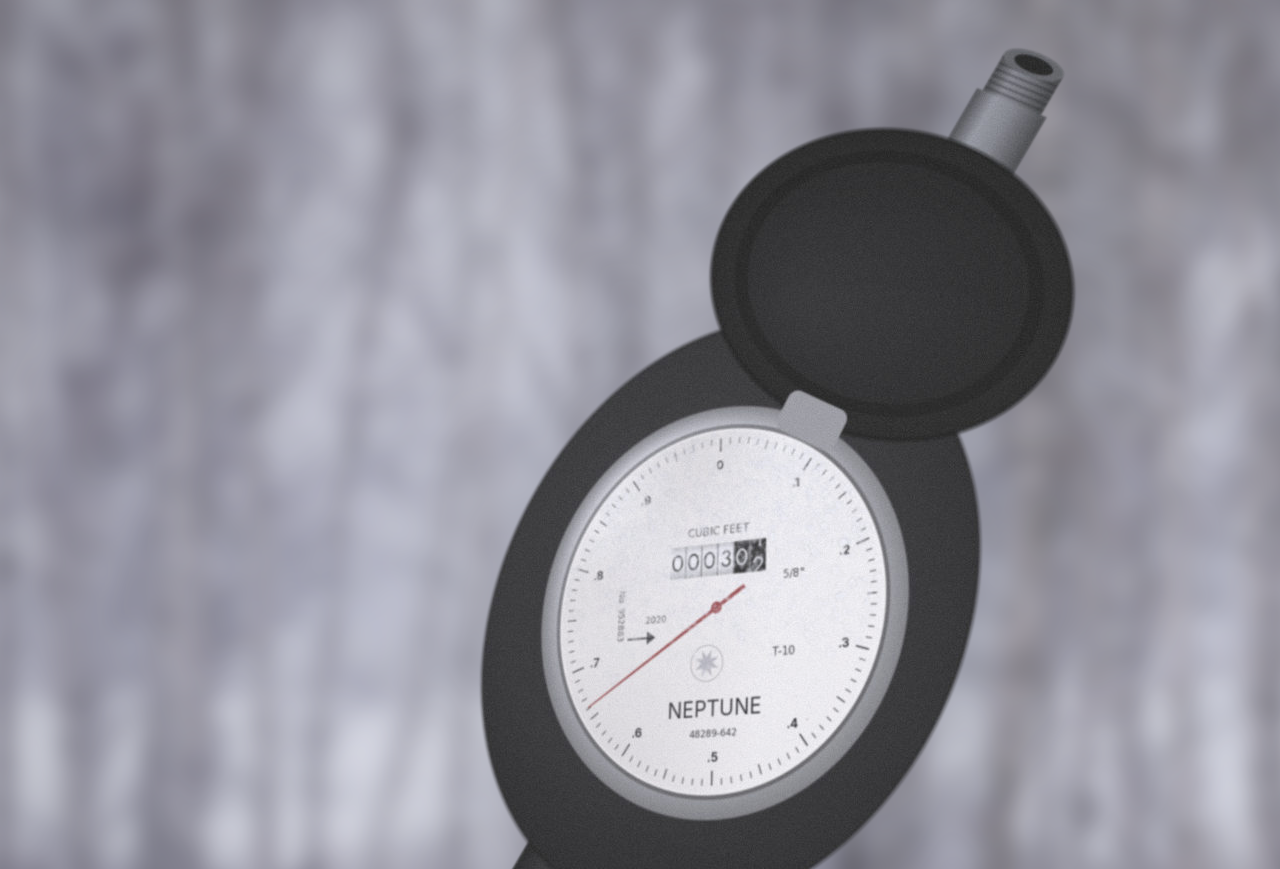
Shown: 301.66 (ft³)
